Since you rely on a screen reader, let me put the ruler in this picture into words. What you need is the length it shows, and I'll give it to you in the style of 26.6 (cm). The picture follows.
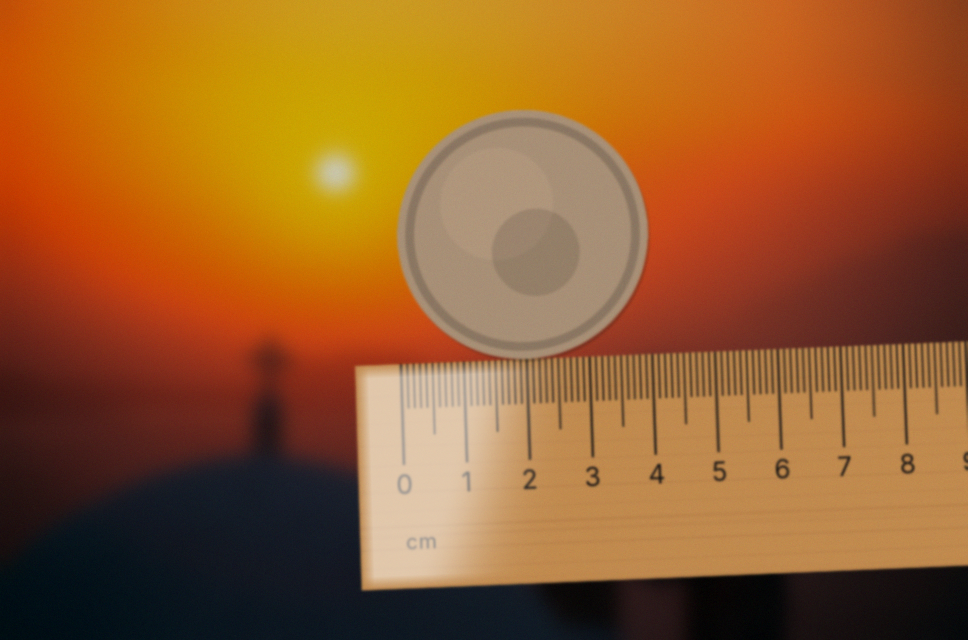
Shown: 4 (cm)
